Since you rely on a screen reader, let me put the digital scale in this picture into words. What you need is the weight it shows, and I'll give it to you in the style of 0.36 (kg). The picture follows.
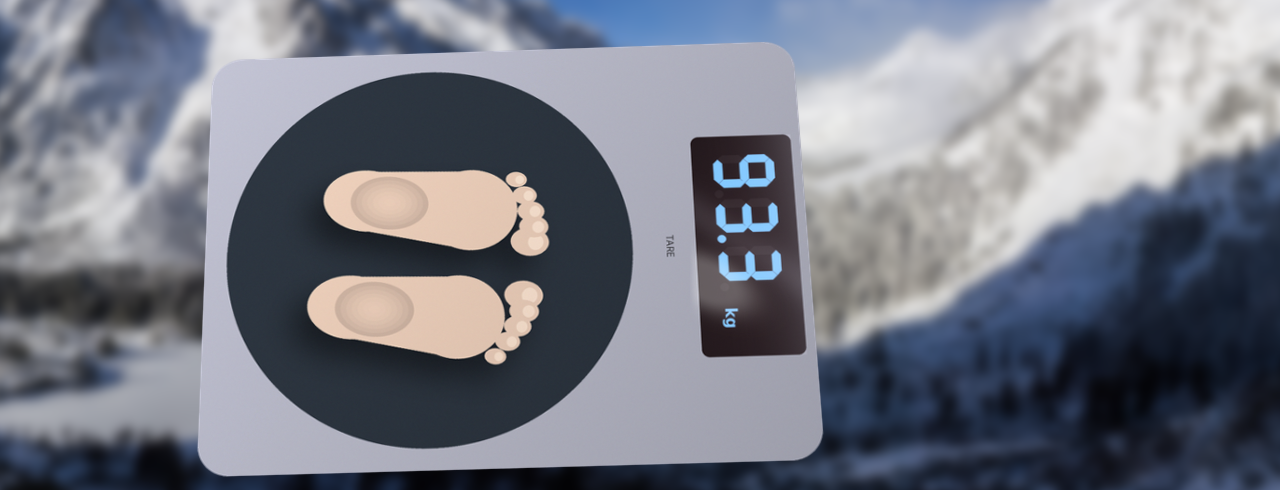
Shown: 93.3 (kg)
